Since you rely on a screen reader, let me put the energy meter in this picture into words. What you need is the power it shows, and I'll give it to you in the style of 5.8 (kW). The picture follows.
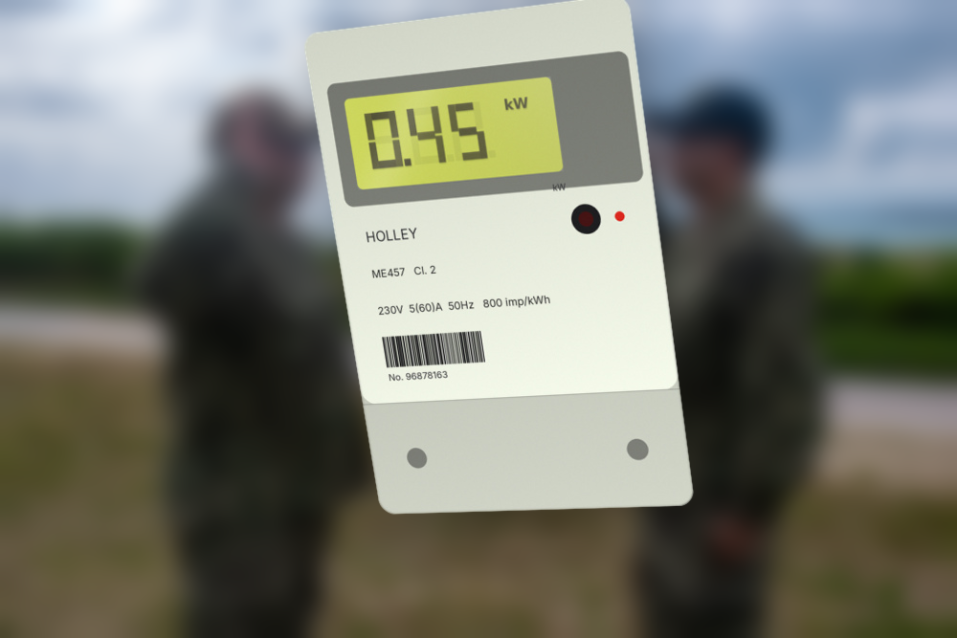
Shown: 0.45 (kW)
